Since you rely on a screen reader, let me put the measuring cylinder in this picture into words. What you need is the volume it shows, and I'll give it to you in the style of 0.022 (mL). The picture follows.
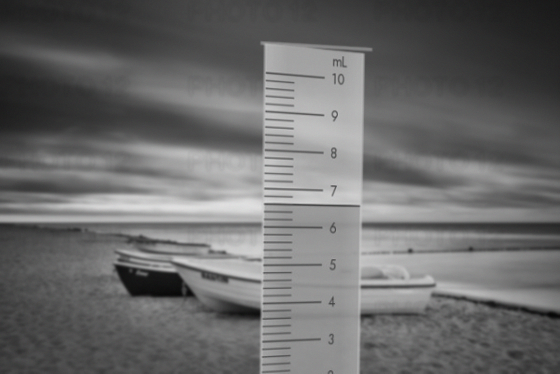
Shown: 6.6 (mL)
